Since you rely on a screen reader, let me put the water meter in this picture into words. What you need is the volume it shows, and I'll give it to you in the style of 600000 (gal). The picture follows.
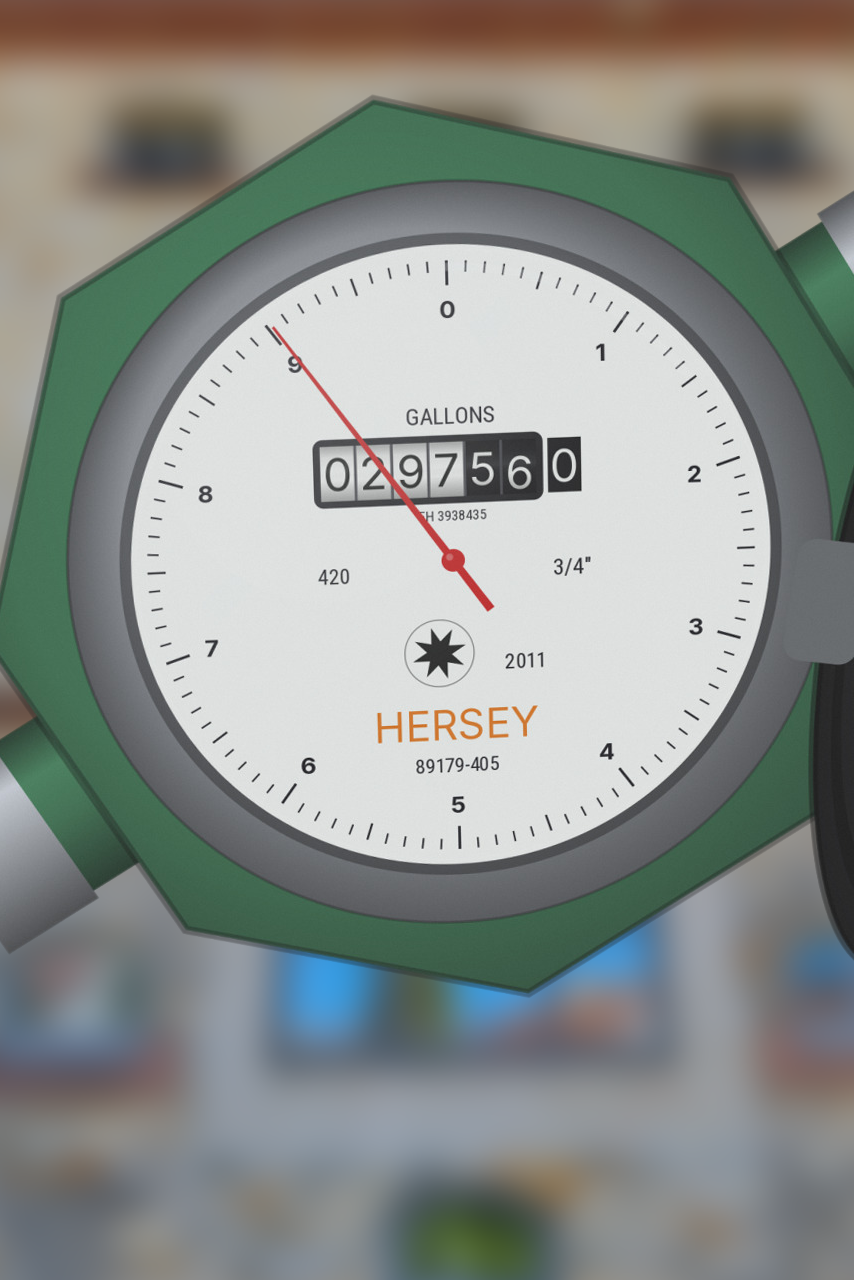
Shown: 297559.0 (gal)
